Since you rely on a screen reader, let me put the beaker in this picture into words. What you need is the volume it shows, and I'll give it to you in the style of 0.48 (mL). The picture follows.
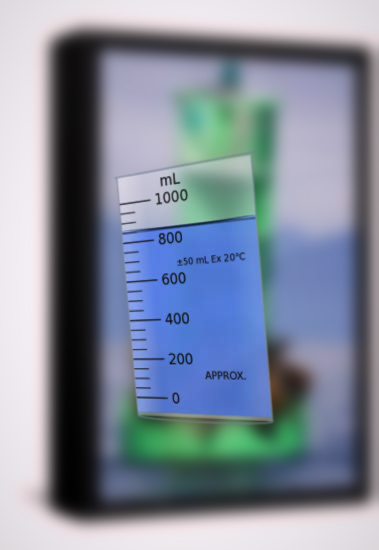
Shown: 850 (mL)
